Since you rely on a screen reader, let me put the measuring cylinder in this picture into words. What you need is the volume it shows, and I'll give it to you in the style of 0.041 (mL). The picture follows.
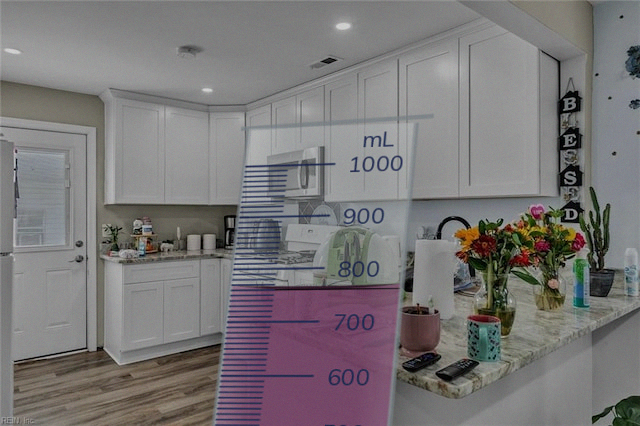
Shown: 760 (mL)
